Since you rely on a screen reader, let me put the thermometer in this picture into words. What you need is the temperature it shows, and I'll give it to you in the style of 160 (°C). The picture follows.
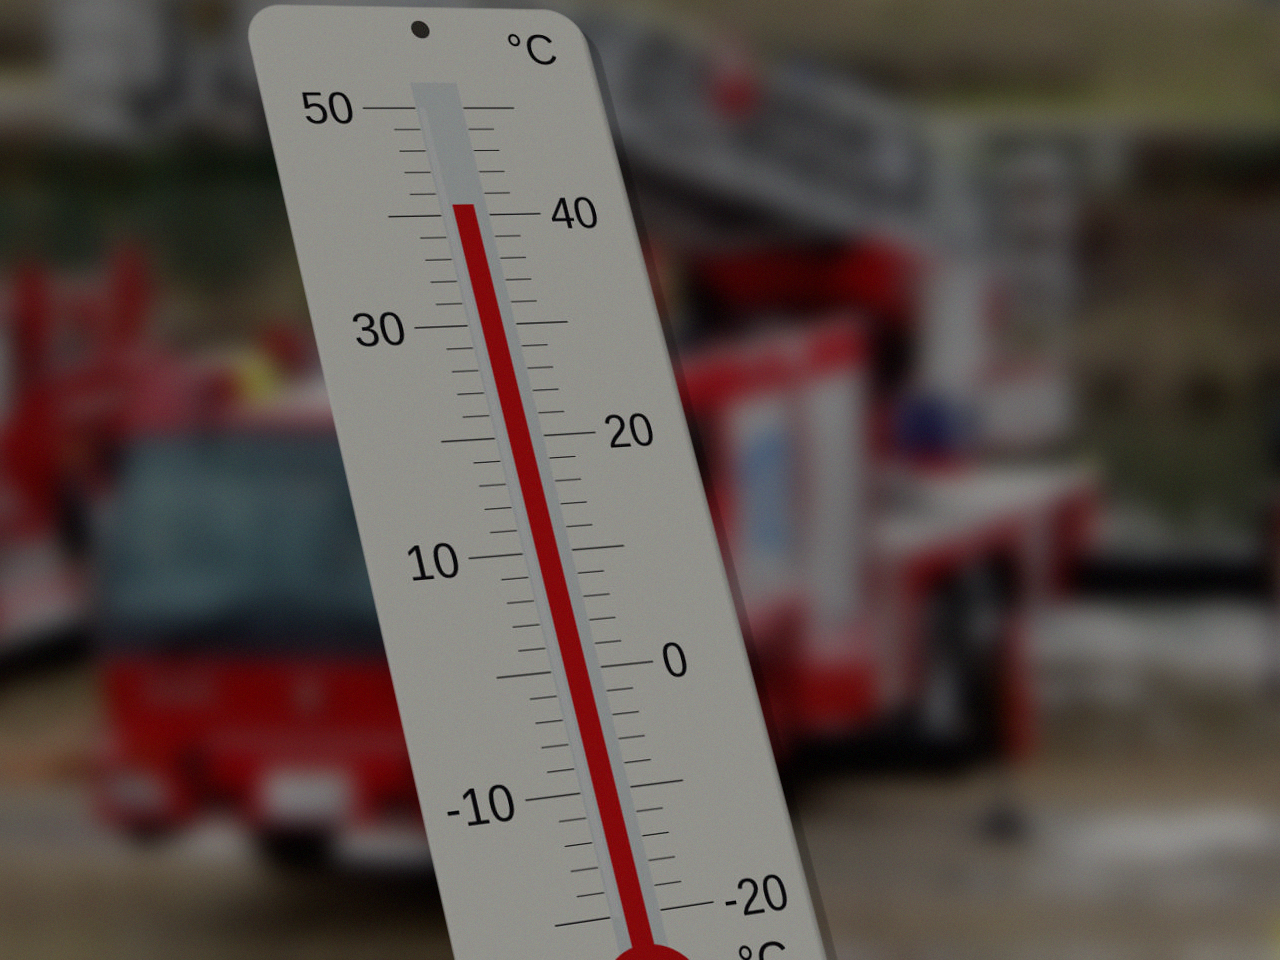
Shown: 41 (°C)
